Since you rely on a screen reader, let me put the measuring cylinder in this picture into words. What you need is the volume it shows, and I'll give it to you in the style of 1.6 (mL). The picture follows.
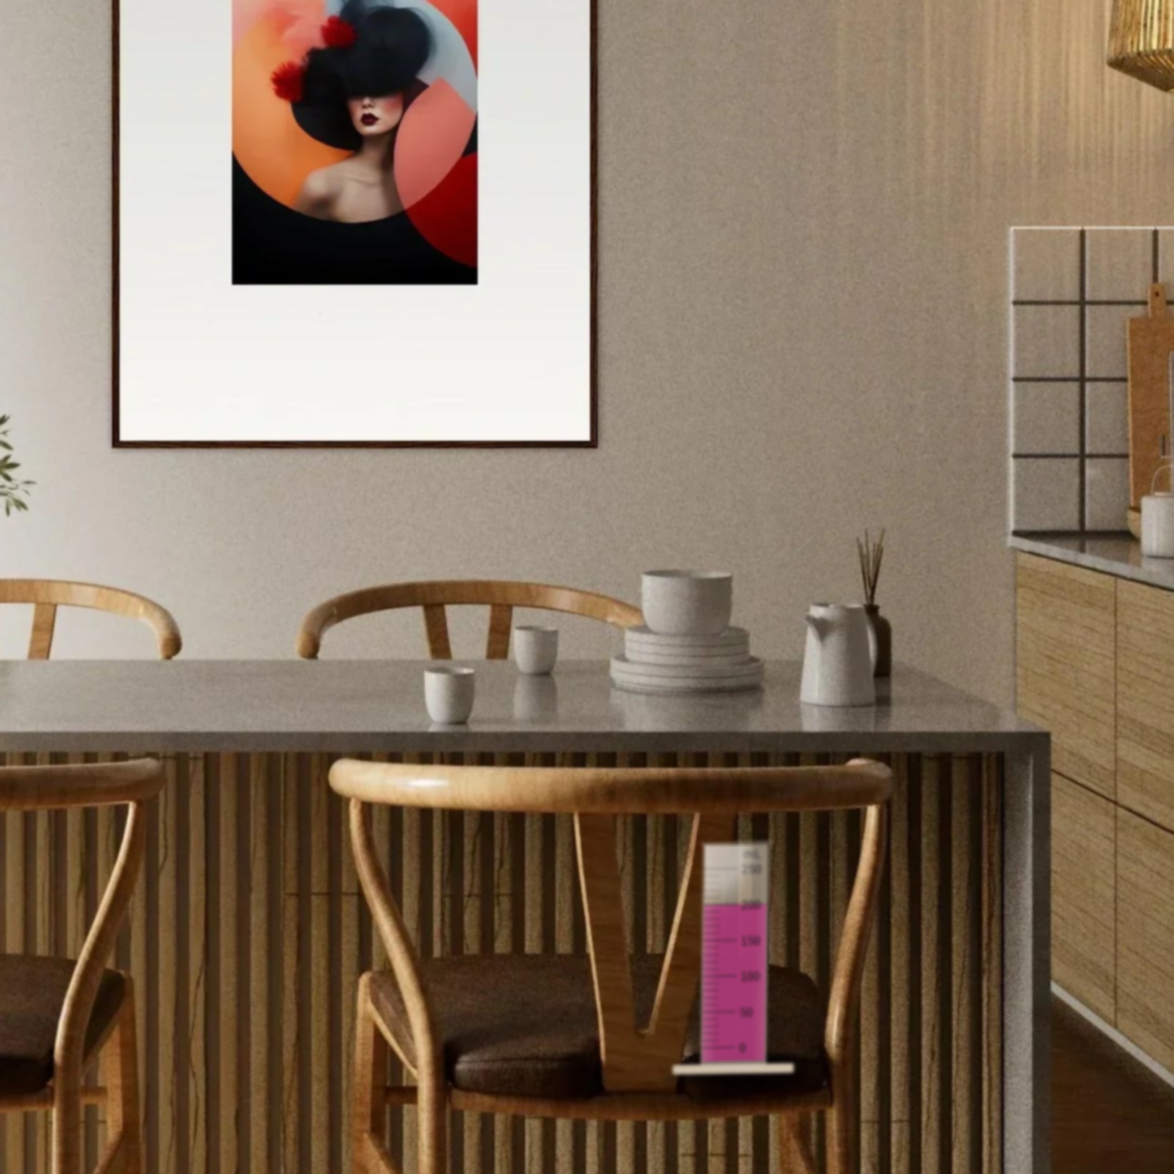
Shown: 200 (mL)
